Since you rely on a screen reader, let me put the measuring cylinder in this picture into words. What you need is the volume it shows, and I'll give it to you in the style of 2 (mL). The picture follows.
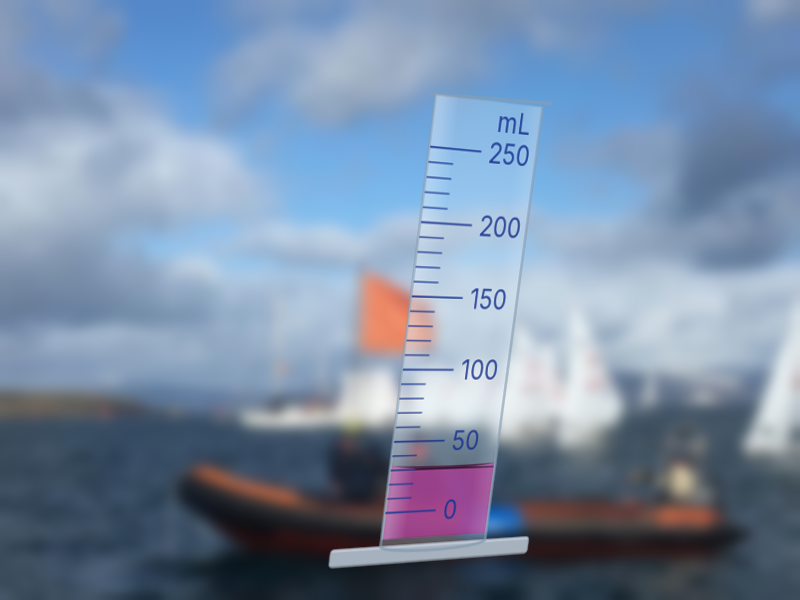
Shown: 30 (mL)
